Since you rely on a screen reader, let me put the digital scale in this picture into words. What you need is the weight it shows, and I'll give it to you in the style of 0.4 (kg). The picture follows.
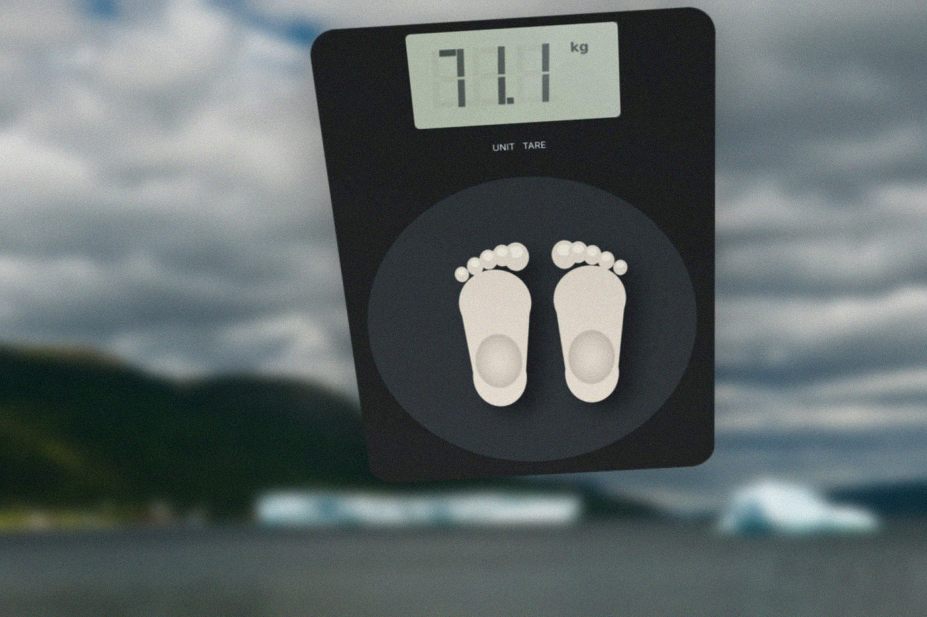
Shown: 71.1 (kg)
